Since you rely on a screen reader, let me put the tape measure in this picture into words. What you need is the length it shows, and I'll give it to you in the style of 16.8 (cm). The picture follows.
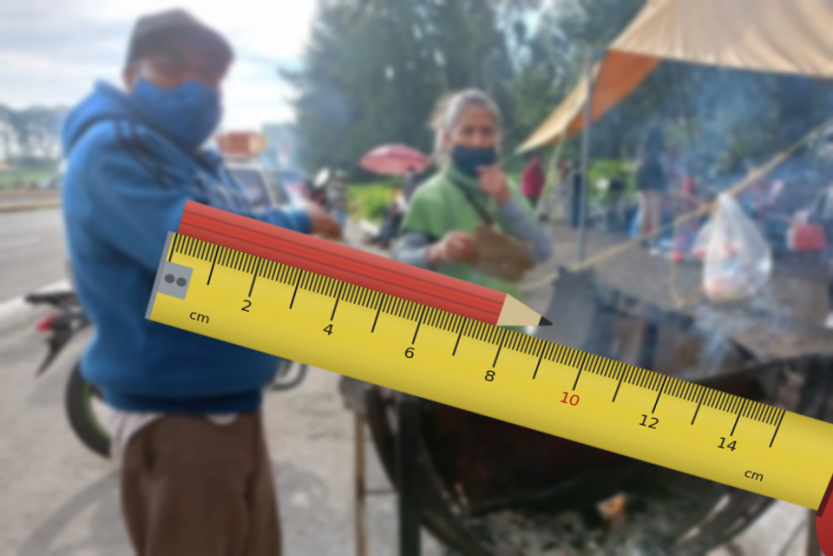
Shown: 9 (cm)
